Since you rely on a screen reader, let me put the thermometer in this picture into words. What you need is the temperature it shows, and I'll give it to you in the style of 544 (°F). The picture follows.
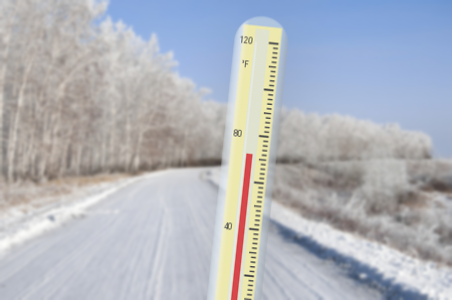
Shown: 72 (°F)
